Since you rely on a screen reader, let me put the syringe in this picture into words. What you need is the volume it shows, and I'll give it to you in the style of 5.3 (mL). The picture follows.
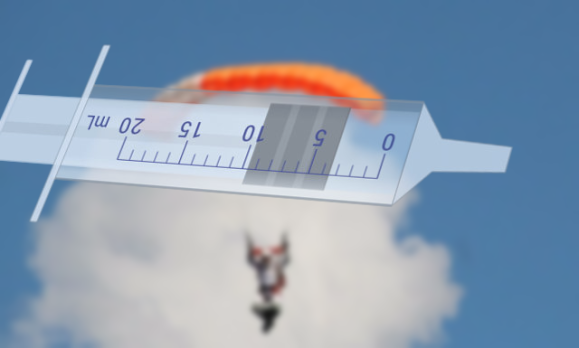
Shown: 3.5 (mL)
